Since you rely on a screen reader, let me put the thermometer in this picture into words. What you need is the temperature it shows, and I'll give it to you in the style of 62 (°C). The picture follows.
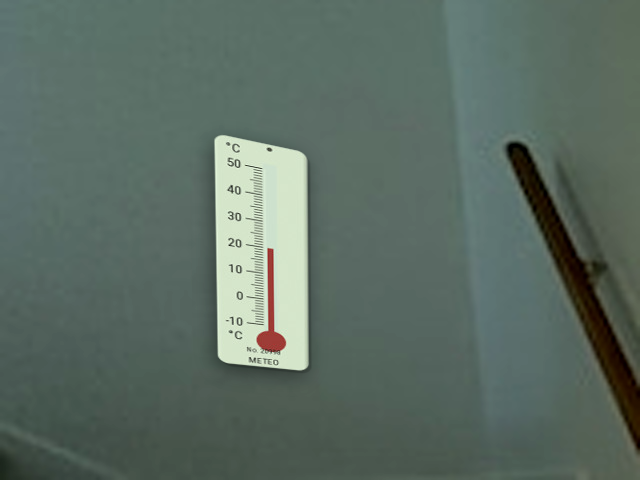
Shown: 20 (°C)
